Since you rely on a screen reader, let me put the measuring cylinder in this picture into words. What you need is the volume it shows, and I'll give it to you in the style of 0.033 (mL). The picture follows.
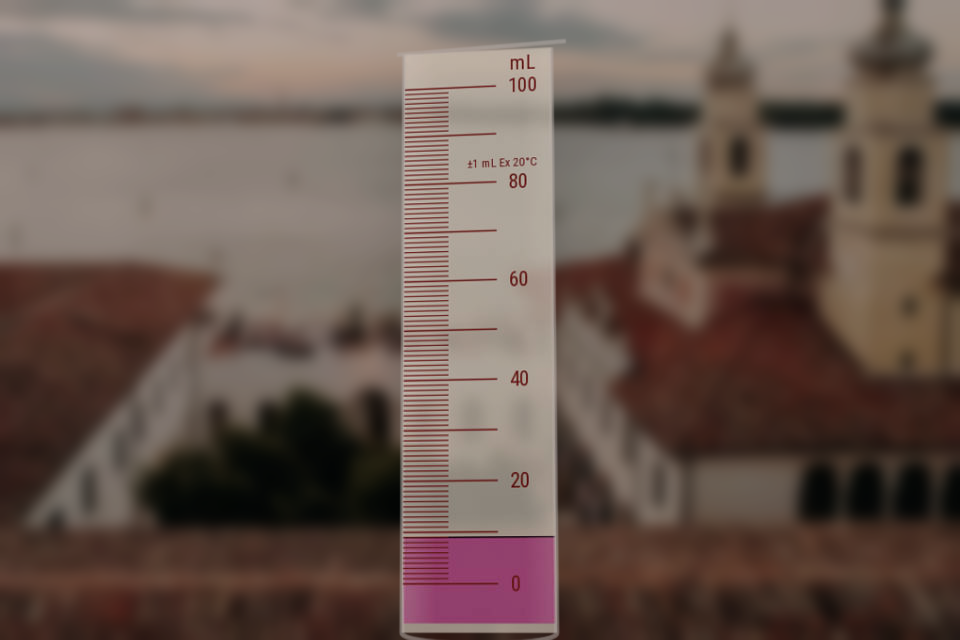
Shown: 9 (mL)
